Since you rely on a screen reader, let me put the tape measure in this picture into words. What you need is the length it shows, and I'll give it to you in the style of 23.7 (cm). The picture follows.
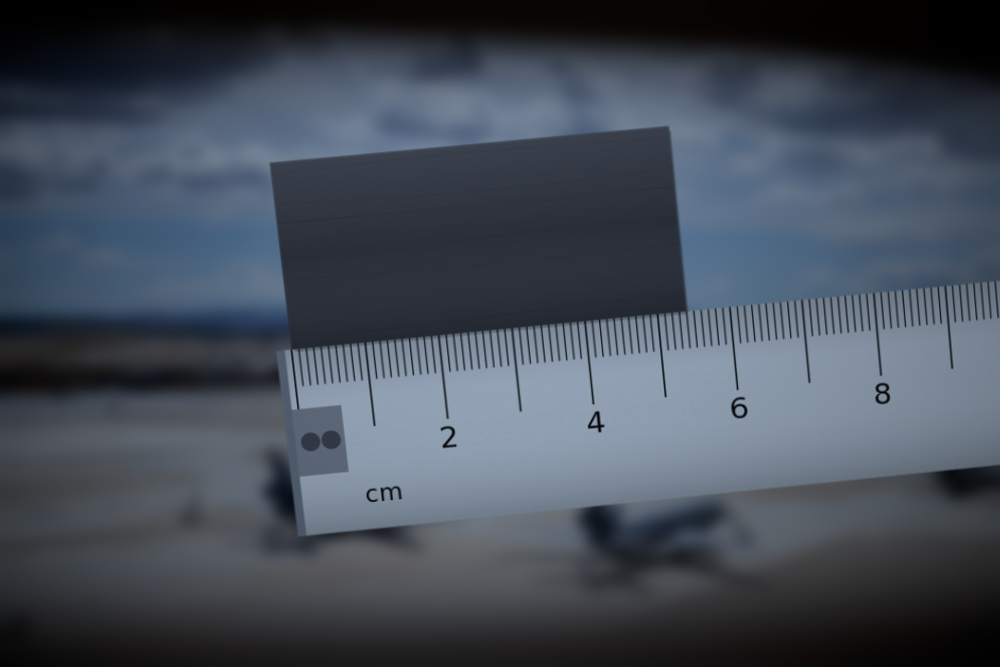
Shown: 5.4 (cm)
